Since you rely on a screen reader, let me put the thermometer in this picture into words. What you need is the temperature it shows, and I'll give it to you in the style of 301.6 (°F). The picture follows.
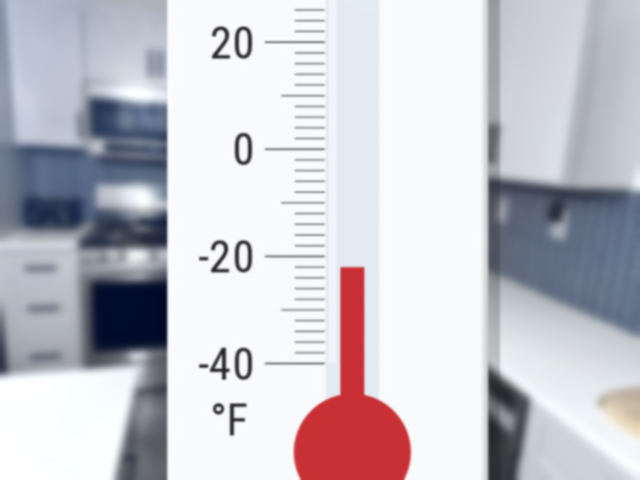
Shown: -22 (°F)
